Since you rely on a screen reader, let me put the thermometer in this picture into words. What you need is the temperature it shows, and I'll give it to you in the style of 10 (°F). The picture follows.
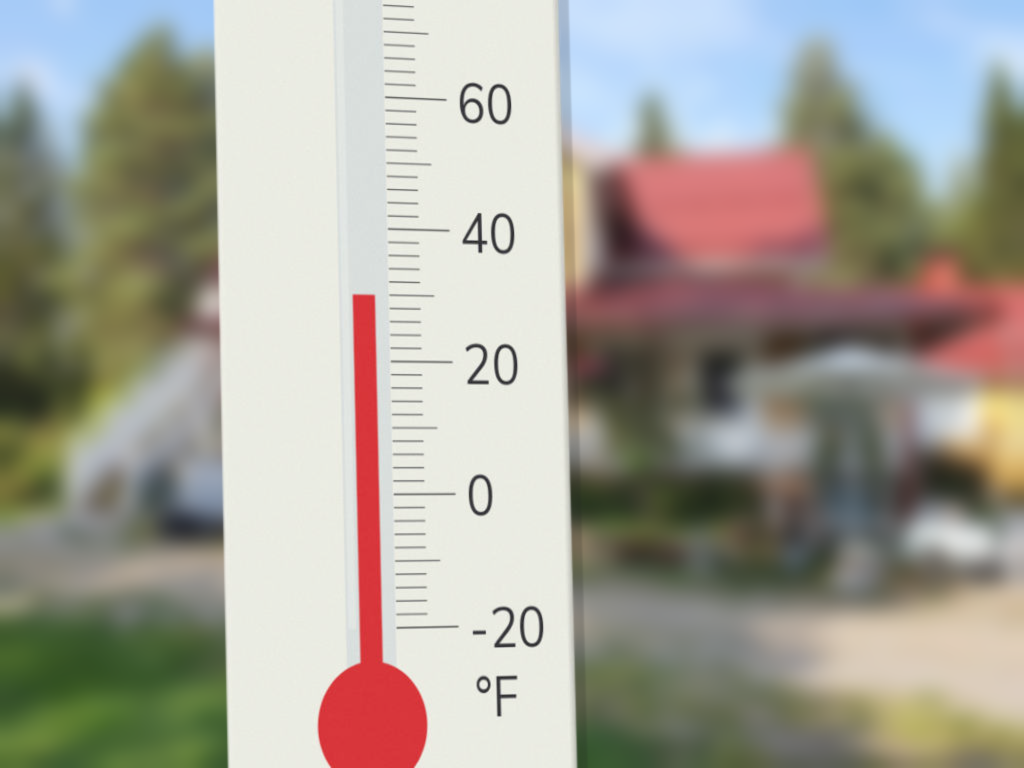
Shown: 30 (°F)
